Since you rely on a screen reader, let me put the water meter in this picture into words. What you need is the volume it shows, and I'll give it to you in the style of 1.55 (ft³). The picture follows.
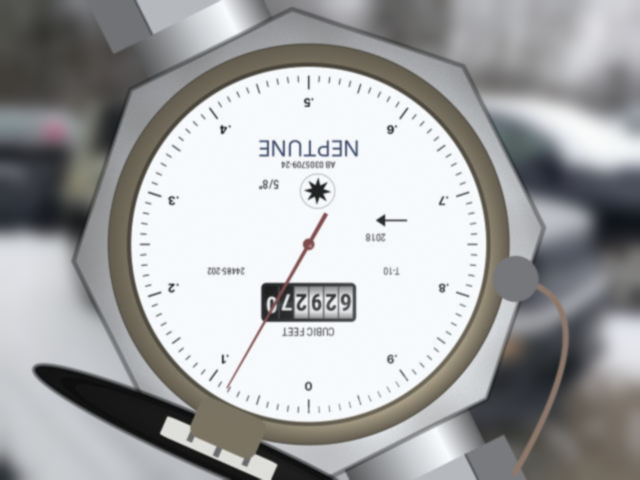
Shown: 629270.08 (ft³)
